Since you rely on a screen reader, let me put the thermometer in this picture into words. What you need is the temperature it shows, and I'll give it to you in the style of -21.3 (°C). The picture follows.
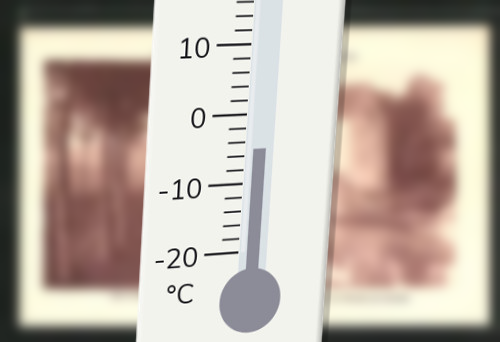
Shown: -5 (°C)
